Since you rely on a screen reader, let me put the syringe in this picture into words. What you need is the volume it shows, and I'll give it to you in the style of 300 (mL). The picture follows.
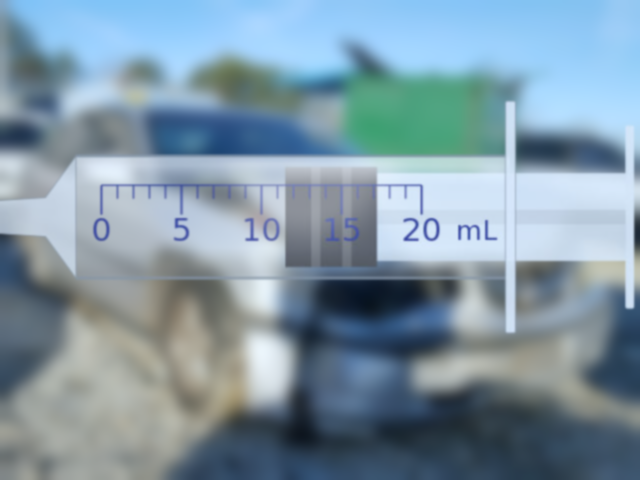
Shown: 11.5 (mL)
